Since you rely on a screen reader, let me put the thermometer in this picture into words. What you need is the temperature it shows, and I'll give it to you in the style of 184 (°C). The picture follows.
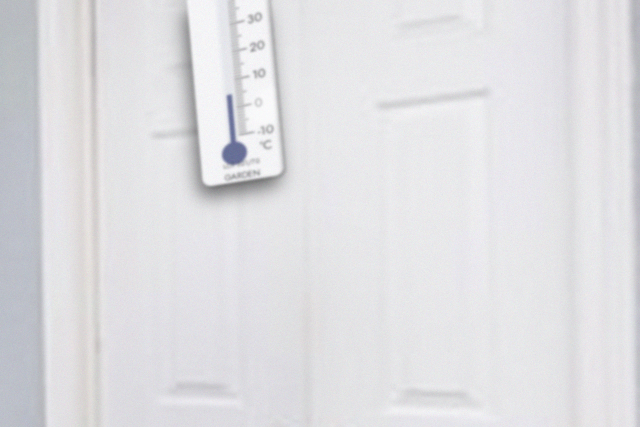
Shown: 5 (°C)
